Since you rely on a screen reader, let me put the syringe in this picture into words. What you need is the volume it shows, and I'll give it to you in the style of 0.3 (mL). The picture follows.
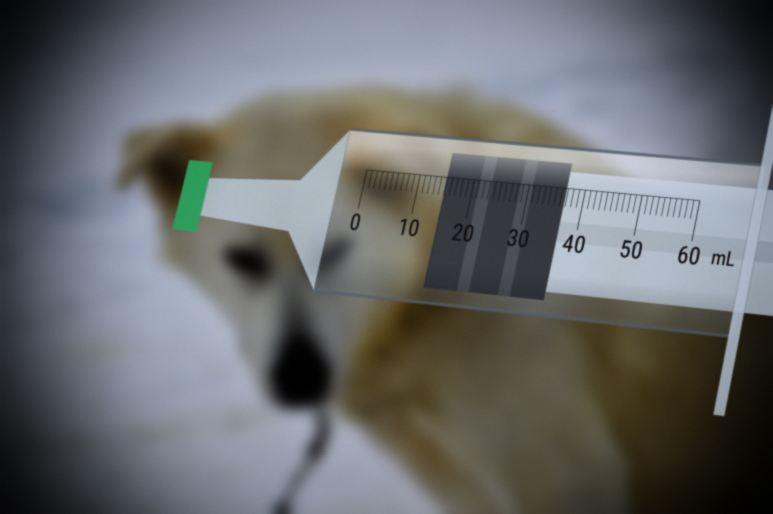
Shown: 15 (mL)
